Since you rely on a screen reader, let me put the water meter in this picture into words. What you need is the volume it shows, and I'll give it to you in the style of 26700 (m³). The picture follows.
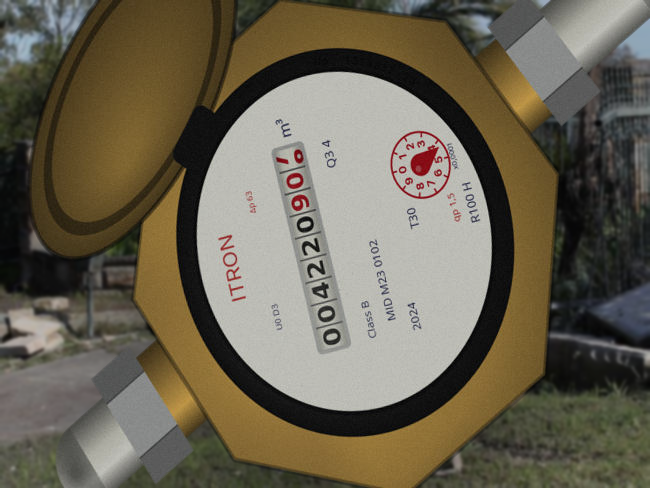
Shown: 4220.9074 (m³)
